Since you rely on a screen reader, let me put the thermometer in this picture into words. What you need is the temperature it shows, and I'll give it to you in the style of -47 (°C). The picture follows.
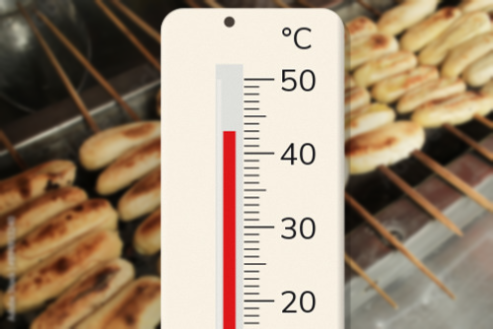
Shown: 43 (°C)
